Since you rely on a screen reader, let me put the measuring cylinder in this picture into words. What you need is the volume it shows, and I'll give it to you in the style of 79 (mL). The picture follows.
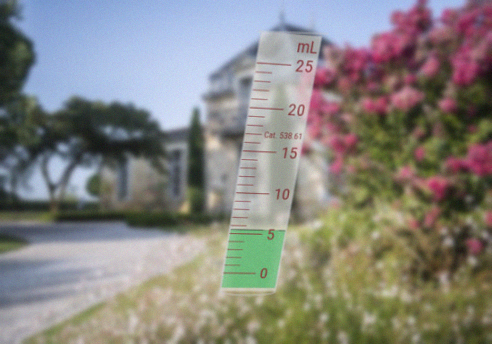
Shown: 5.5 (mL)
